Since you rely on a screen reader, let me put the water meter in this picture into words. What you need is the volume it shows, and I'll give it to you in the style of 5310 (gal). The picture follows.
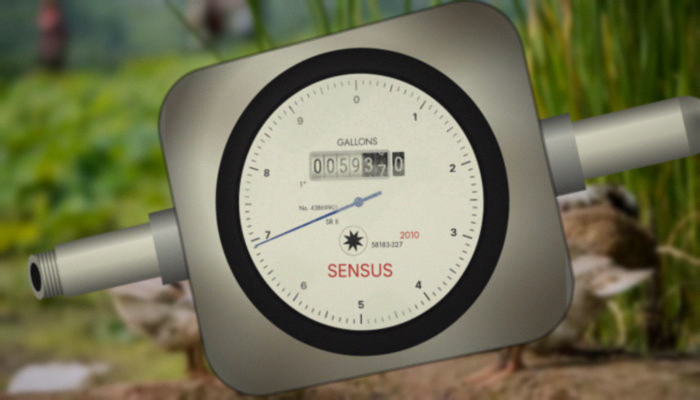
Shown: 59366.9 (gal)
